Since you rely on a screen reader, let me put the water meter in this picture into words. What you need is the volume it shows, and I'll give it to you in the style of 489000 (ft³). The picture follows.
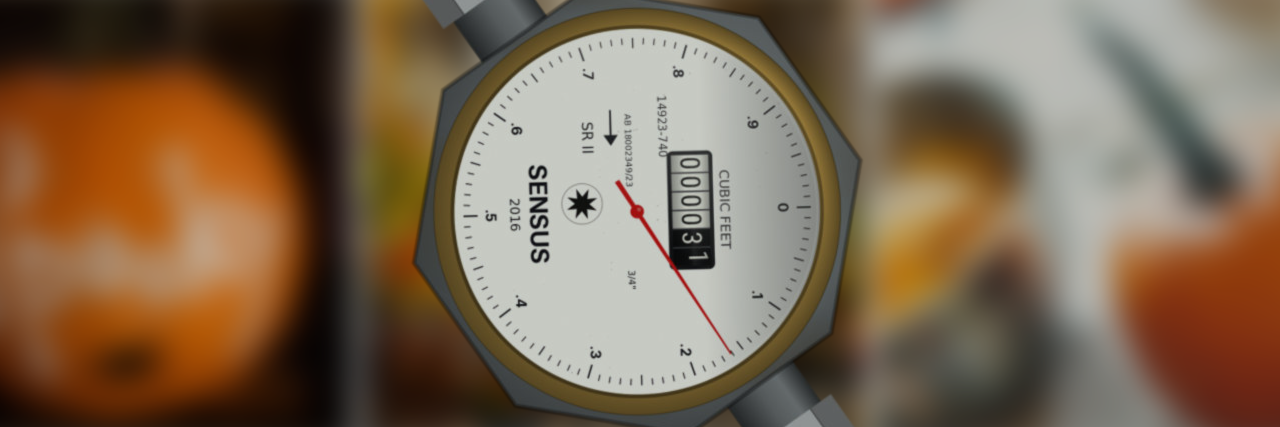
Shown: 31.16 (ft³)
